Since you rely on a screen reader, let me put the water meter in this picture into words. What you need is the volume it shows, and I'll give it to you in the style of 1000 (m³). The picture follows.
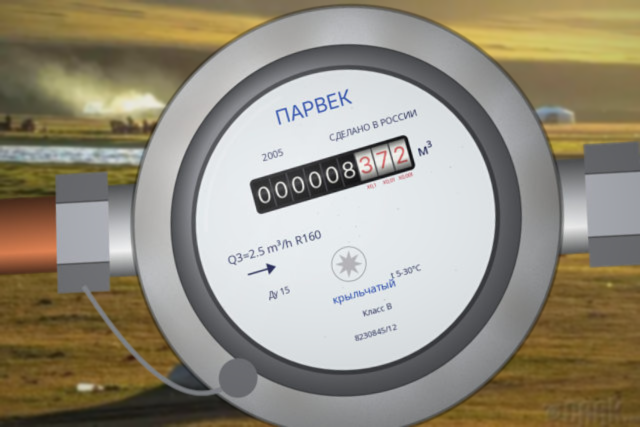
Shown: 8.372 (m³)
